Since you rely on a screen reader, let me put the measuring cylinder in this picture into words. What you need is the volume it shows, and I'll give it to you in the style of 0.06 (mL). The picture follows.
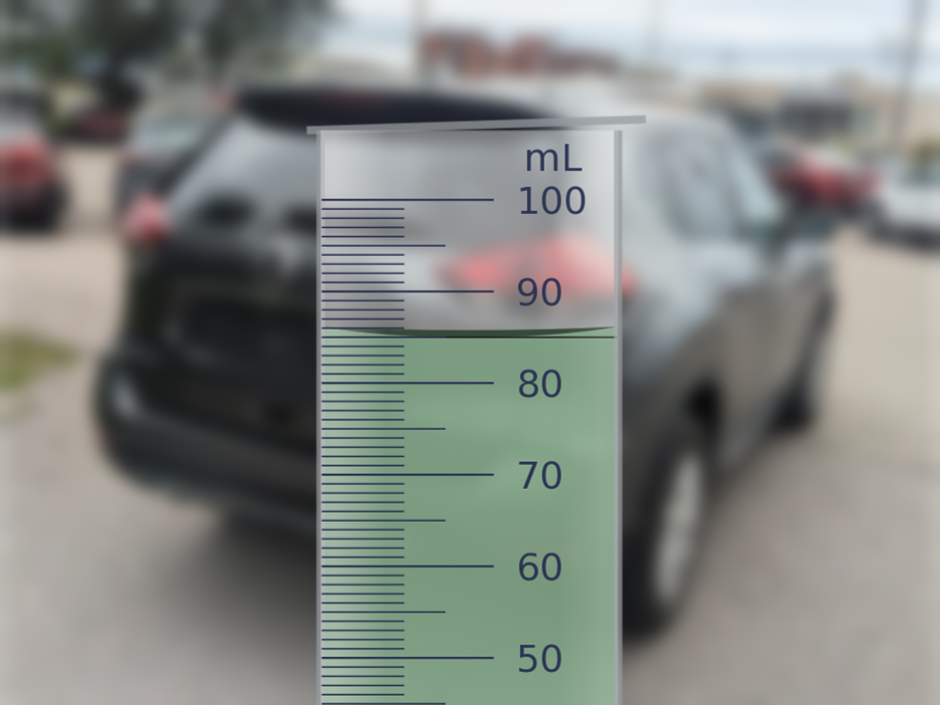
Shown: 85 (mL)
